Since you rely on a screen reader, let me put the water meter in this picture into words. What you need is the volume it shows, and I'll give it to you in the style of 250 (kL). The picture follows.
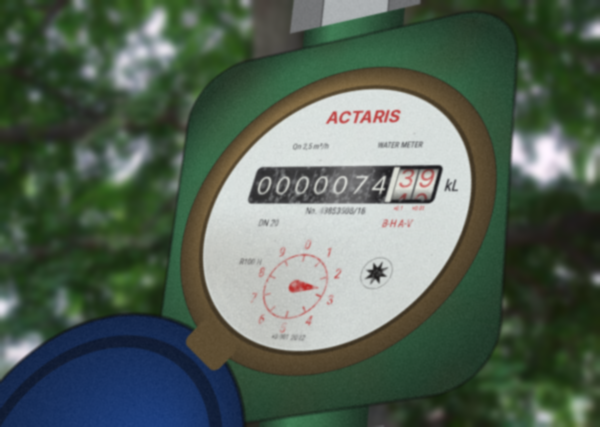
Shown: 74.392 (kL)
